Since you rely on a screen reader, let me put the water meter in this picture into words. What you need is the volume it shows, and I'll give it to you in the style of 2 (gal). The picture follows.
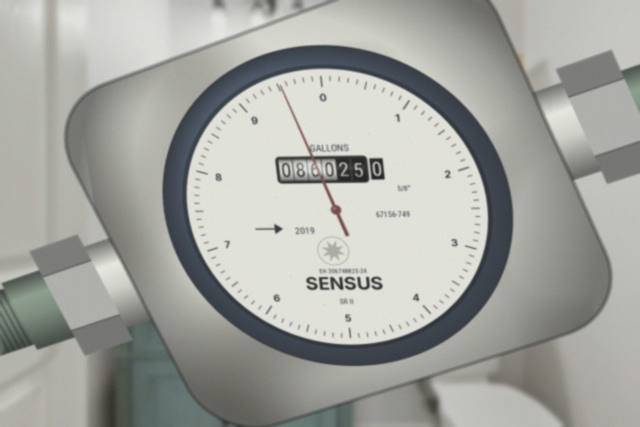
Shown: 860249.5 (gal)
